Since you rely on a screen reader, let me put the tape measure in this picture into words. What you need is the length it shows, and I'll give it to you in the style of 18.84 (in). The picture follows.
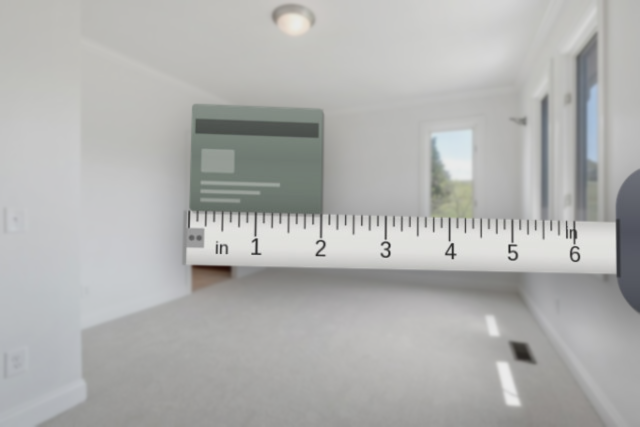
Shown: 2 (in)
